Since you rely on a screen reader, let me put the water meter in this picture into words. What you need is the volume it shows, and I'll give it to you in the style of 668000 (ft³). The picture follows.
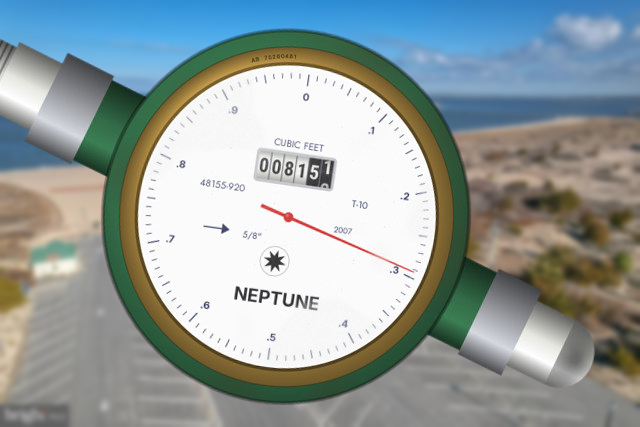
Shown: 8151.29 (ft³)
